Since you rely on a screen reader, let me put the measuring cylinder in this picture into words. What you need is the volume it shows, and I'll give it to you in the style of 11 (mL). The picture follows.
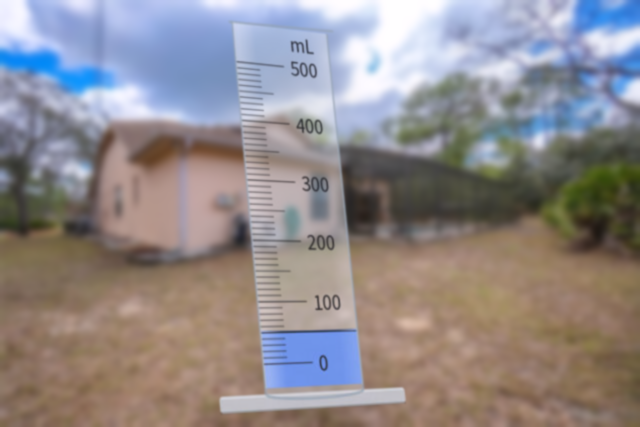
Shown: 50 (mL)
